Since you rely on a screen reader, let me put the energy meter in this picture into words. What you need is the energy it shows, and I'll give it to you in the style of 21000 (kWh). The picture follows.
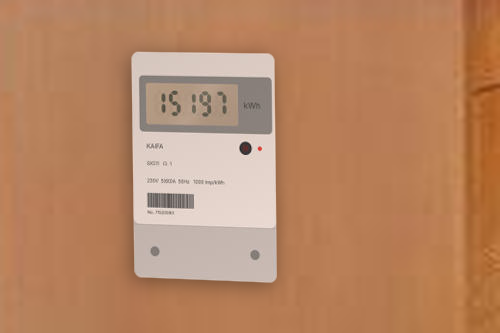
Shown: 15197 (kWh)
